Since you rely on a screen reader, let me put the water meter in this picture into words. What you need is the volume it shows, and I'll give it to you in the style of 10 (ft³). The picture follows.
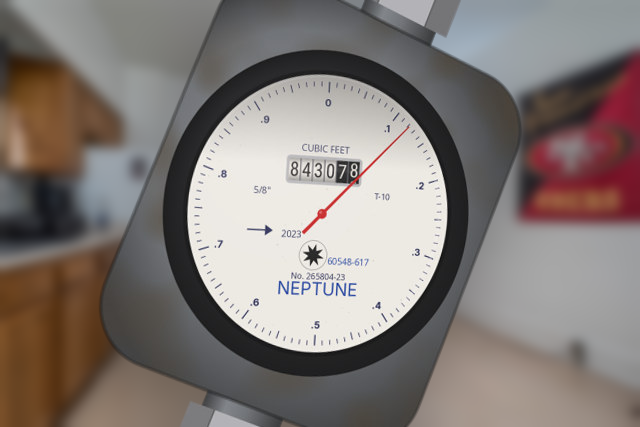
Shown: 843078.12 (ft³)
